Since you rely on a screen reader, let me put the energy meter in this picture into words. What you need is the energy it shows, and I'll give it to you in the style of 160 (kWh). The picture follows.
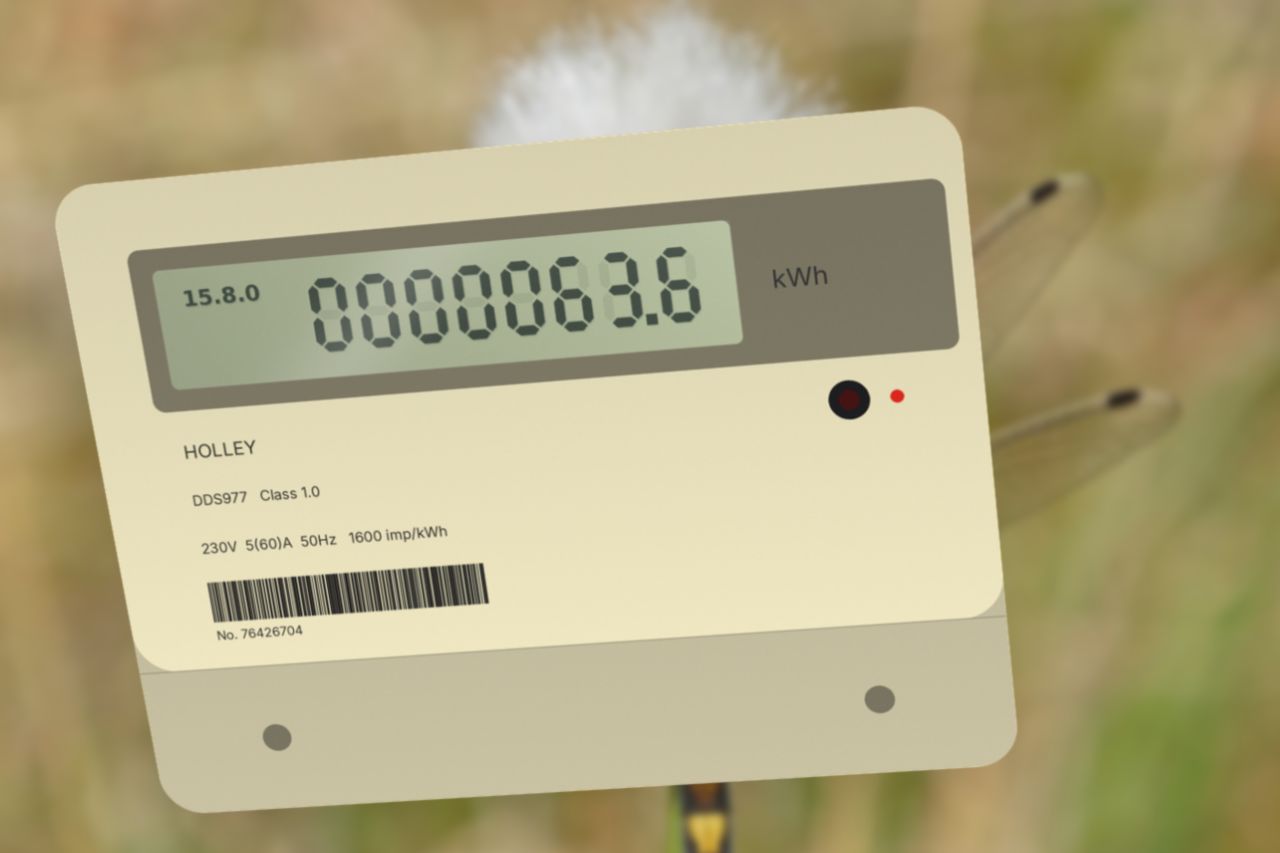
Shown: 63.6 (kWh)
